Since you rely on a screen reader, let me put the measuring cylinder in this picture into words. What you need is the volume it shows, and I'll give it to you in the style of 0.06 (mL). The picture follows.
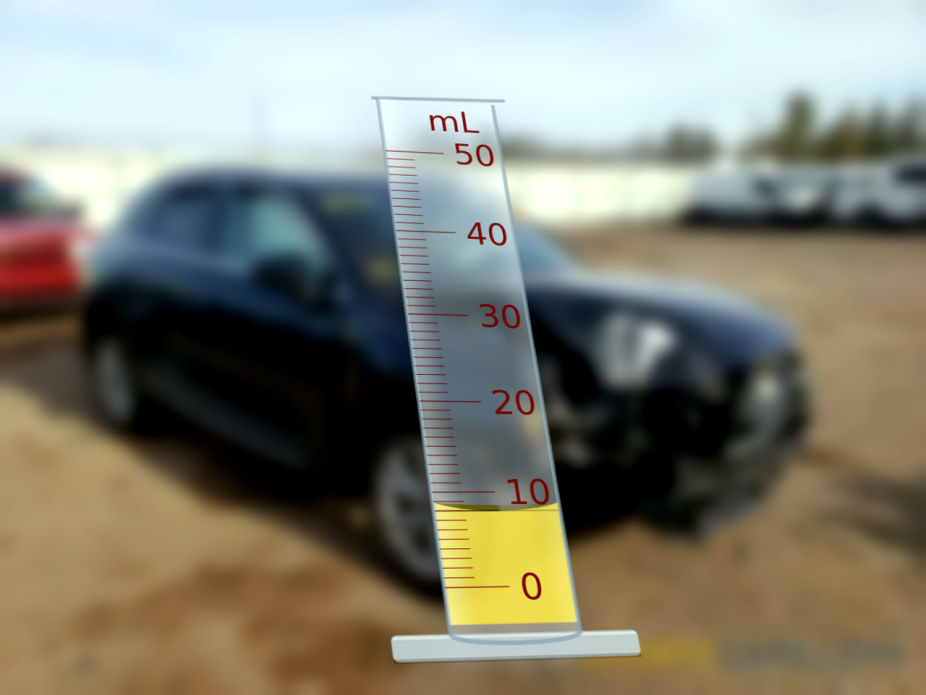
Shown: 8 (mL)
